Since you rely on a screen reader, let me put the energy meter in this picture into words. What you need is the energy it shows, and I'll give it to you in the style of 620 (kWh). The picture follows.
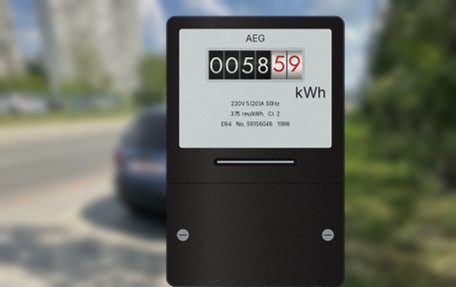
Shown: 58.59 (kWh)
